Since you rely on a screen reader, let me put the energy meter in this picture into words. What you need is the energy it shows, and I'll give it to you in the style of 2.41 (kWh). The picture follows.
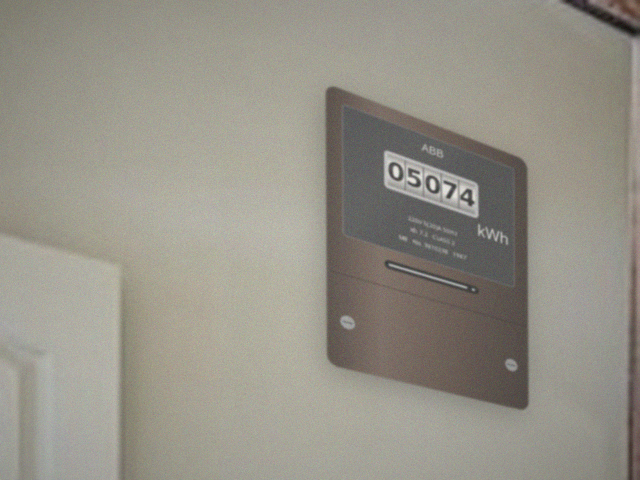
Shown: 5074 (kWh)
